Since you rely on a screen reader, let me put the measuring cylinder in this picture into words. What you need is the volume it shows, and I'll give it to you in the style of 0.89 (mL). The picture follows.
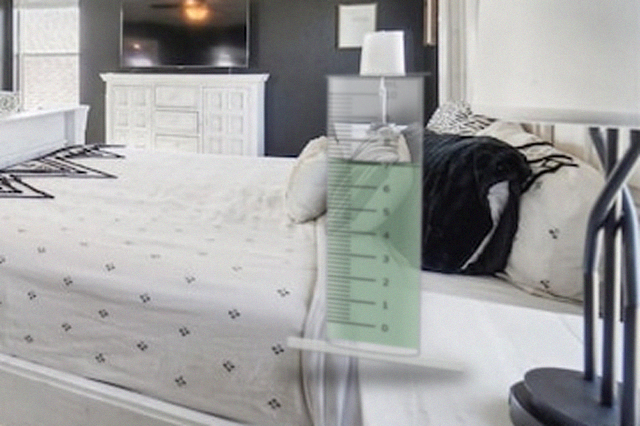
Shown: 7 (mL)
